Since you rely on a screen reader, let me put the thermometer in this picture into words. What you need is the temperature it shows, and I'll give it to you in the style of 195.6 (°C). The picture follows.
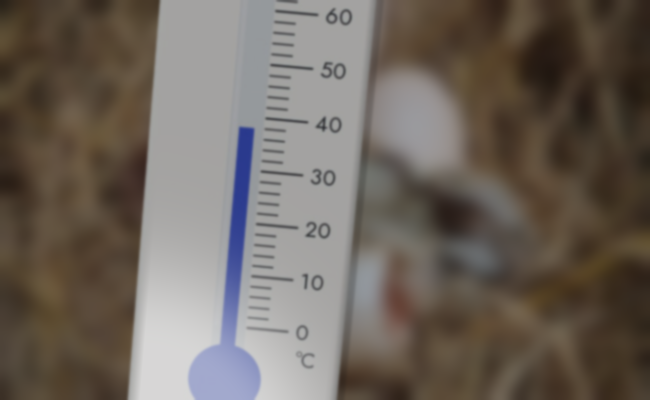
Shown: 38 (°C)
